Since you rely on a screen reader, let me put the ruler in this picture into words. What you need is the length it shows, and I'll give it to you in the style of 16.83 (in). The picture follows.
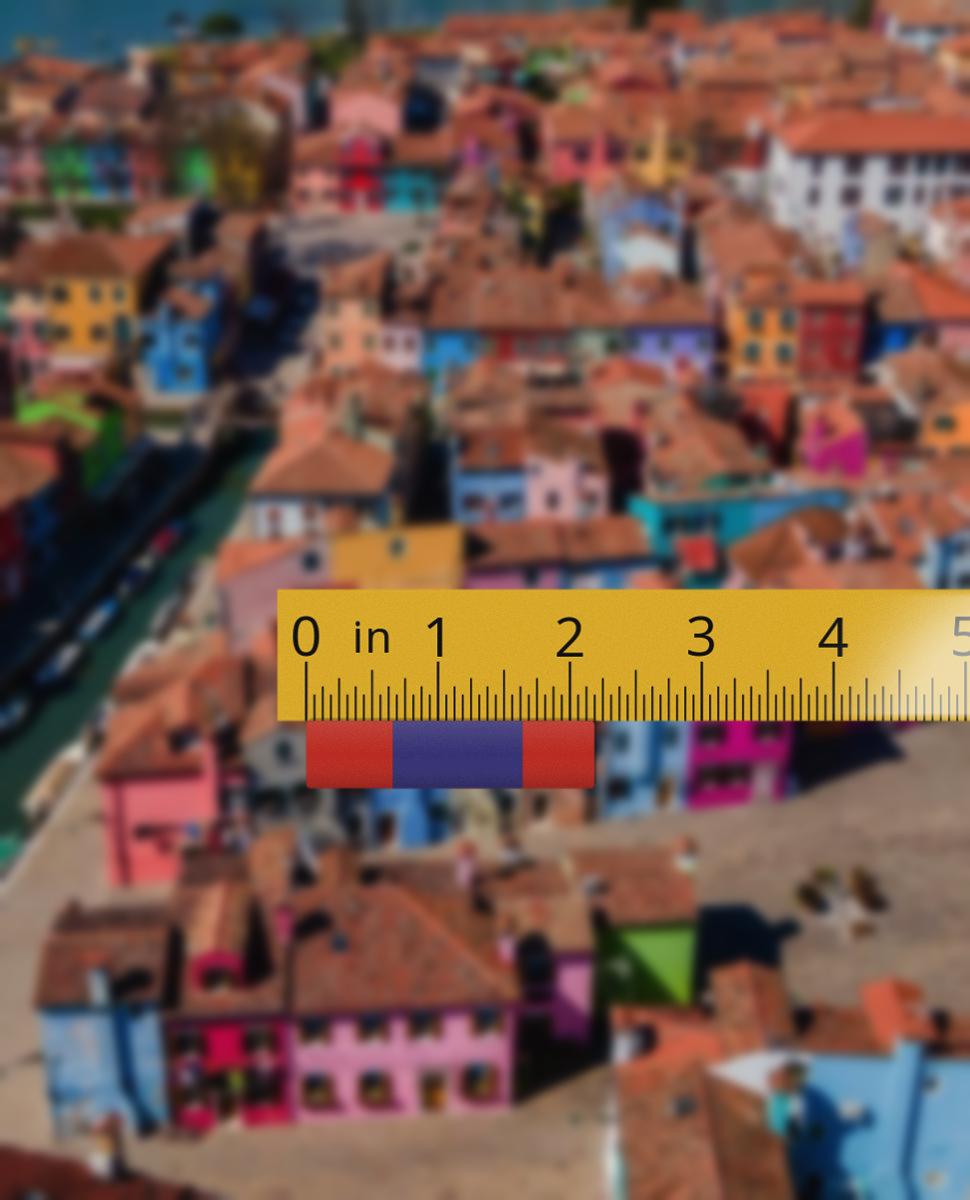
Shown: 2.1875 (in)
